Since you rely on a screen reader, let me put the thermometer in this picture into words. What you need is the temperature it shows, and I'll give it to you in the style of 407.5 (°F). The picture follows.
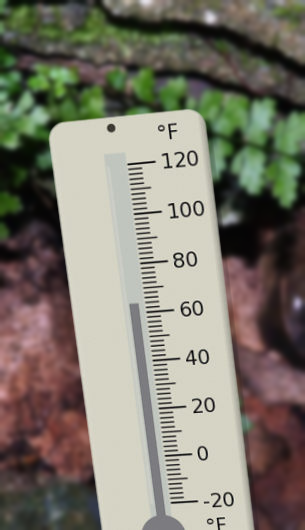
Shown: 64 (°F)
